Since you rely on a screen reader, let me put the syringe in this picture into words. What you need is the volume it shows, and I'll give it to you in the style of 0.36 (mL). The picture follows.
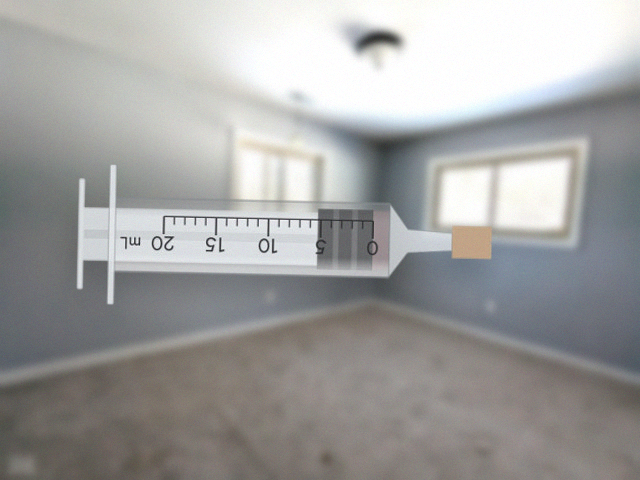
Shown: 0 (mL)
